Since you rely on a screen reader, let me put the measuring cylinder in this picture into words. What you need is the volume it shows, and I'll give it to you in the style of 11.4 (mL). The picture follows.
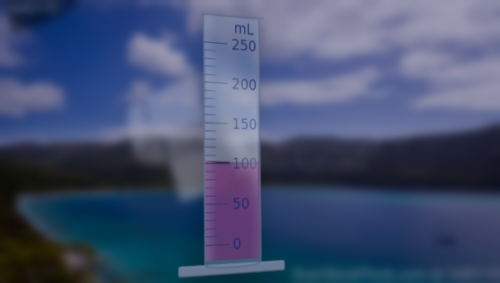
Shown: 100 (mL)
